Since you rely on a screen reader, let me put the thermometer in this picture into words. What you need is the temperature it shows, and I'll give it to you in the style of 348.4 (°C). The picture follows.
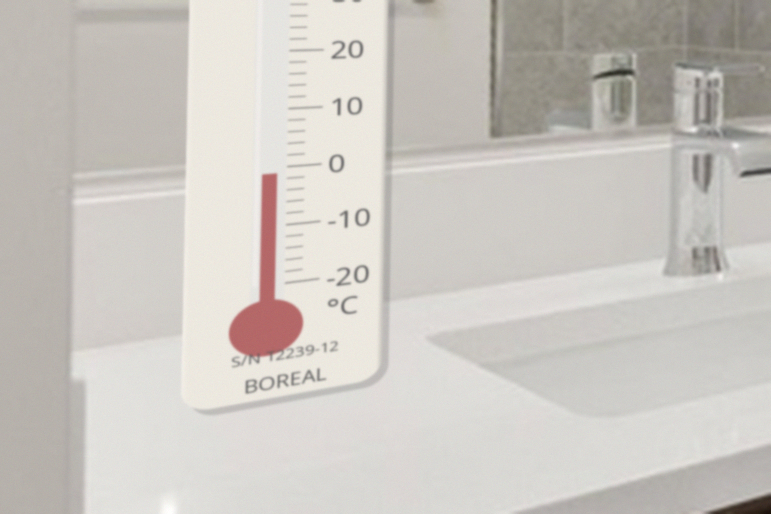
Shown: -1 (°C)
